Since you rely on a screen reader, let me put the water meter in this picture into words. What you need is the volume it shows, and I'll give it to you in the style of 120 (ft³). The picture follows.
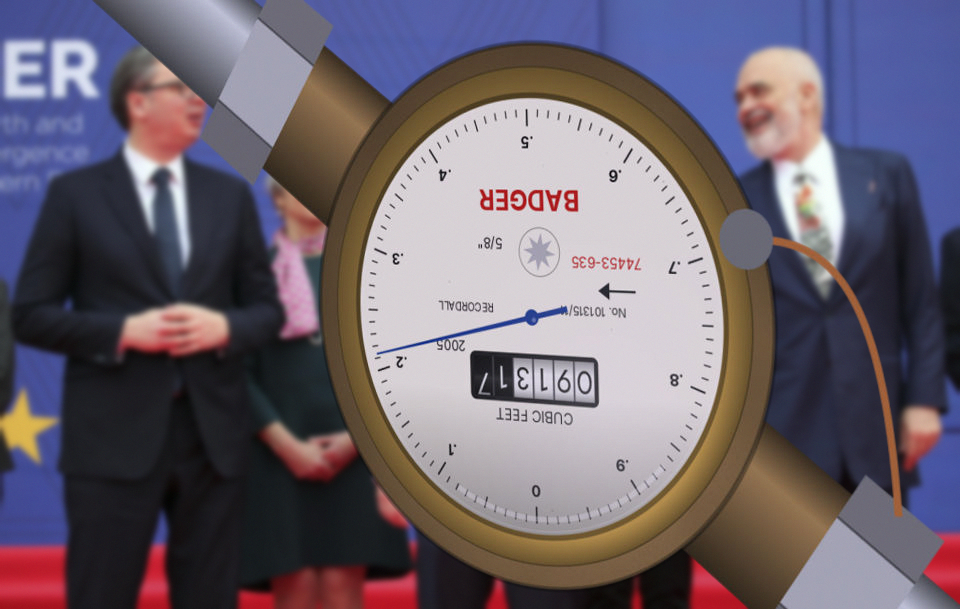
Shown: 91317.21 (ft³)
